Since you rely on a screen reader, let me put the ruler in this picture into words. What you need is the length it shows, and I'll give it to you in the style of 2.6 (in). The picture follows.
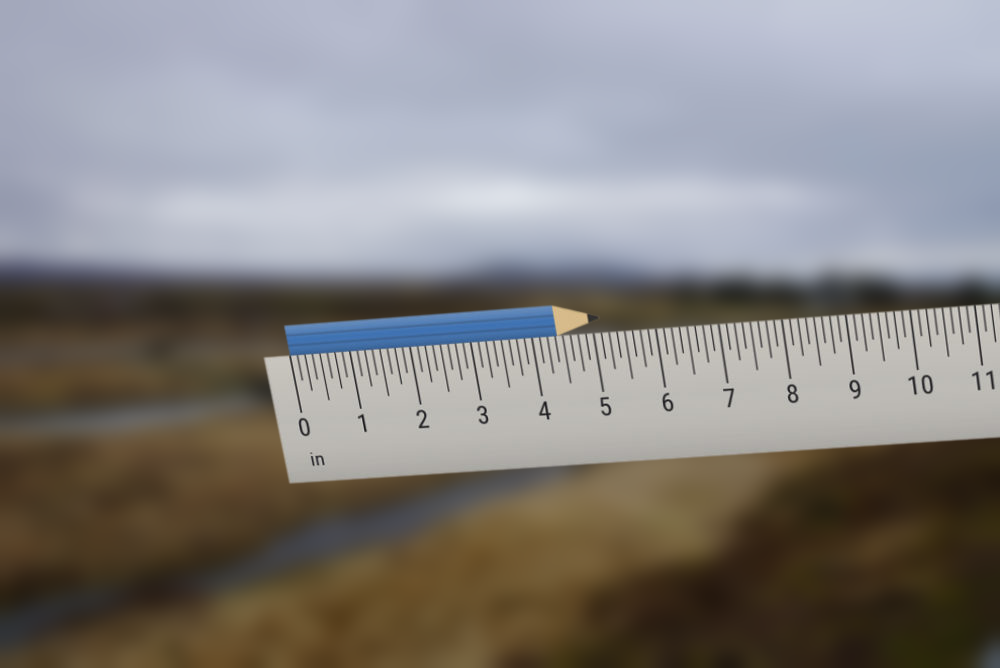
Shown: 5.125 (in)
